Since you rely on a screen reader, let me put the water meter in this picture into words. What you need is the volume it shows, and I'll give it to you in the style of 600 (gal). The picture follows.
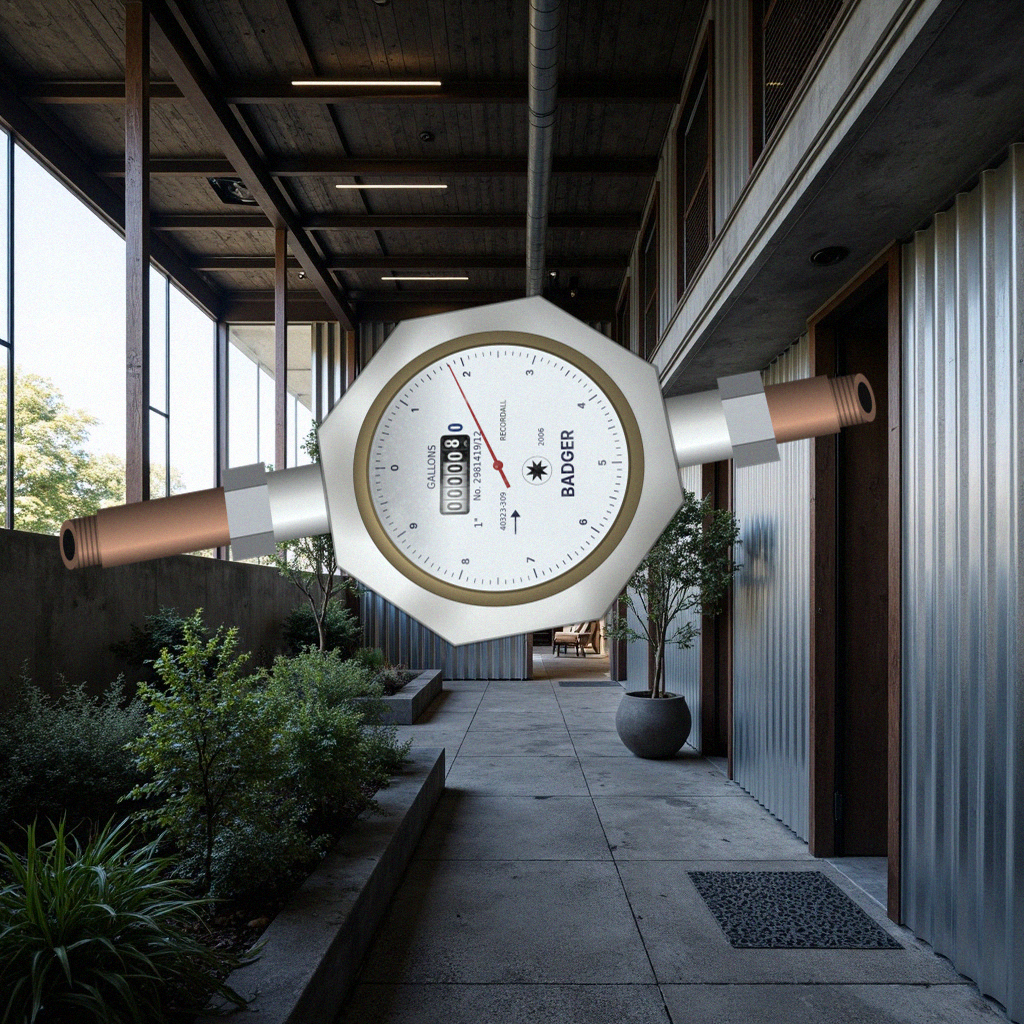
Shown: 81.8 (gal)
